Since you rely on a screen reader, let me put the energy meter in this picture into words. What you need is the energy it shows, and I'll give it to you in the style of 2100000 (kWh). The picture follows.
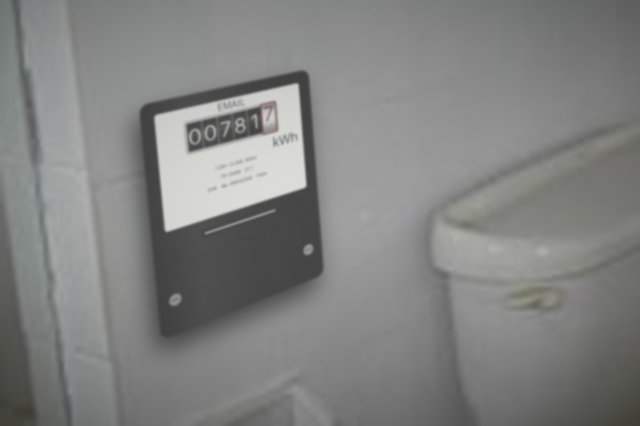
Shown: 781.7 (kWh)
